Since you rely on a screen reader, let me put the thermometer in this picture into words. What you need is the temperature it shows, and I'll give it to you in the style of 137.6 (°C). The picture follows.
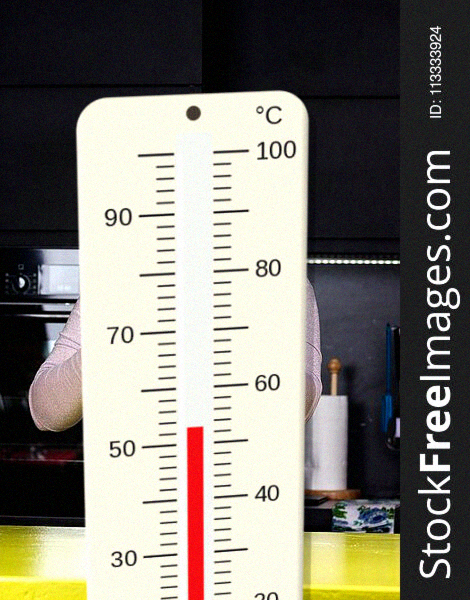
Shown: 53 (°C)
